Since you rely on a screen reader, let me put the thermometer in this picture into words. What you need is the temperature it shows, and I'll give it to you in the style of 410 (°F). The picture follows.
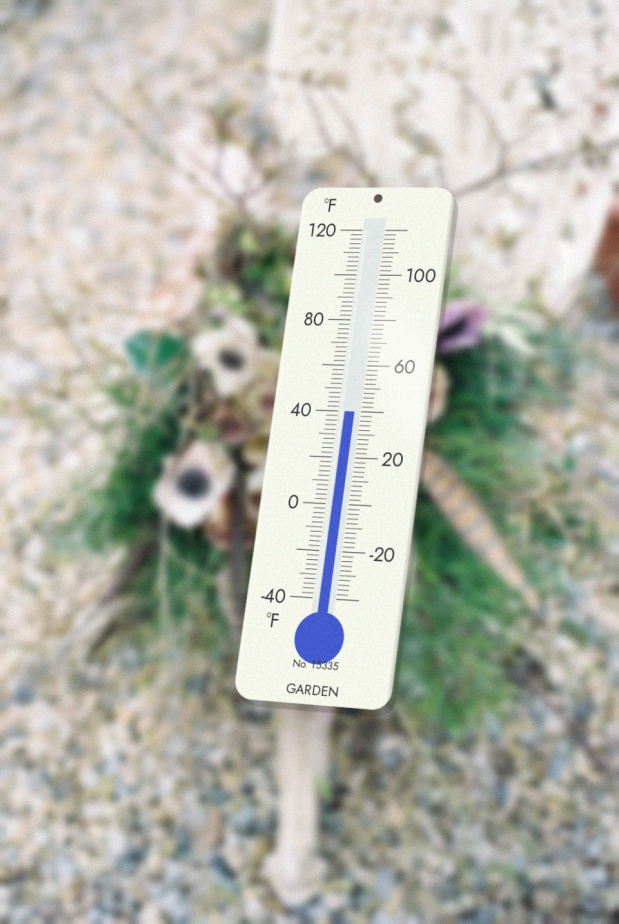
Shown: 40 (°F)
